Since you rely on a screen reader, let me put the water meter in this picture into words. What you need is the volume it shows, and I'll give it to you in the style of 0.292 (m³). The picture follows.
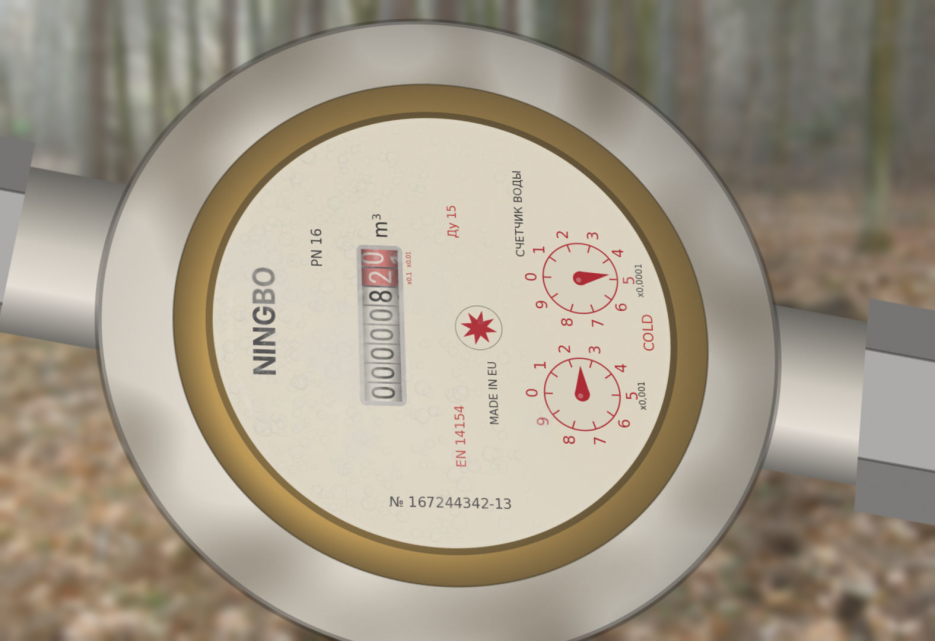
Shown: 8.2024 (m³)
